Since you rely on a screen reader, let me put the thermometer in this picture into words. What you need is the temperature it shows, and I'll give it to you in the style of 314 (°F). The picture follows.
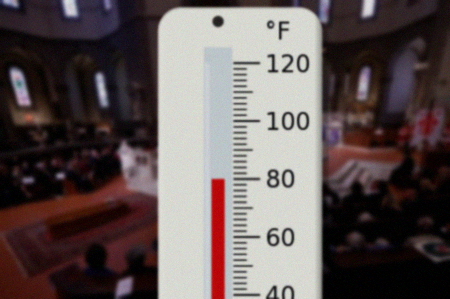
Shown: 80 (°F)
